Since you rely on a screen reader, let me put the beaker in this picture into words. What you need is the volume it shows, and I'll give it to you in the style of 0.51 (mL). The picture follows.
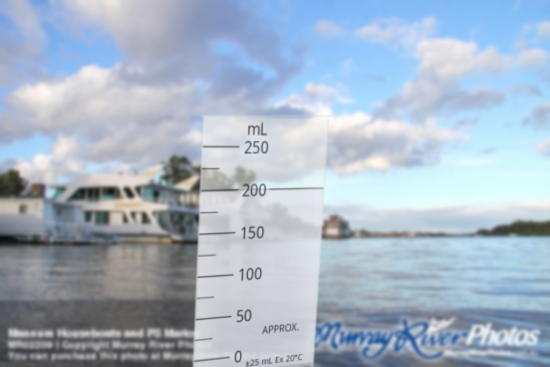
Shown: 200 (mL)
